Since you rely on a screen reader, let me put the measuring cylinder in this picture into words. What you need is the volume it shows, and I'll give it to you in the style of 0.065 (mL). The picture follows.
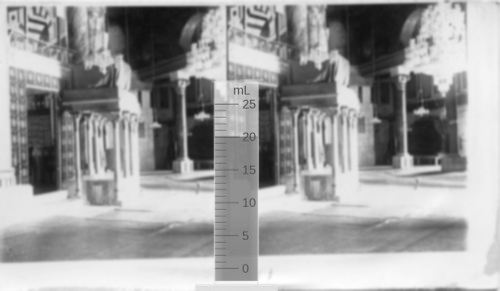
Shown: 20 (mL)
